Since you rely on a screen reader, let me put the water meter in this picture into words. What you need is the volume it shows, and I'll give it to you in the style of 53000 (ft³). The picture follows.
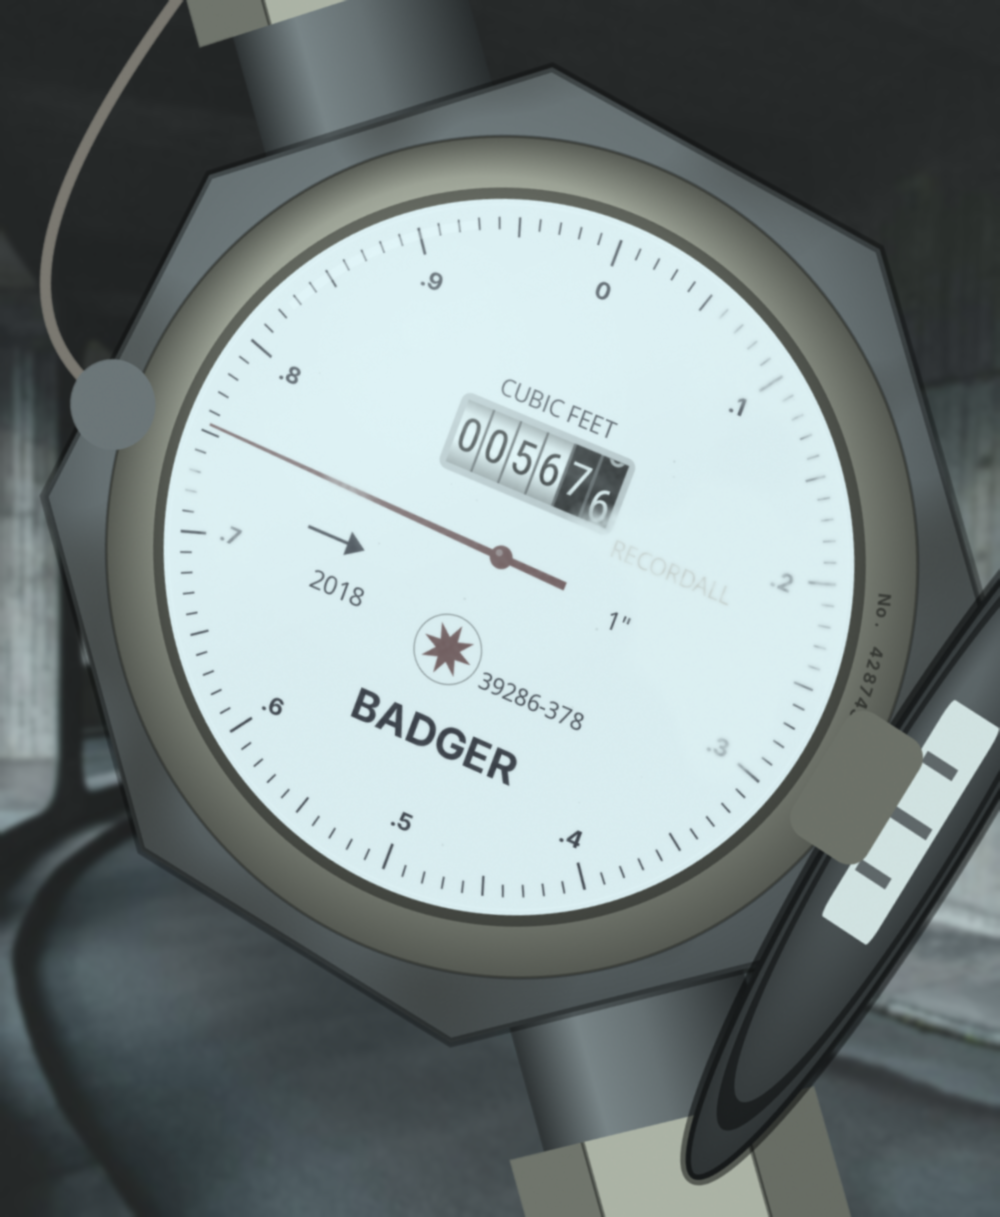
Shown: 5675.75 (ft³)
